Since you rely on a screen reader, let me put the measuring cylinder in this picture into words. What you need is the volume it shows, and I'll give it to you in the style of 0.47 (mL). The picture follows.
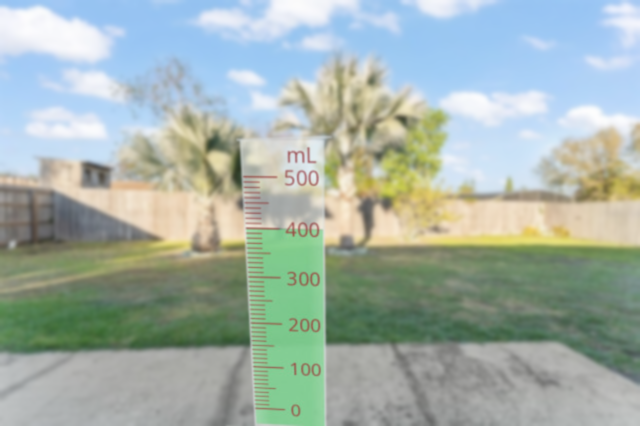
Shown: 400 (mL)
